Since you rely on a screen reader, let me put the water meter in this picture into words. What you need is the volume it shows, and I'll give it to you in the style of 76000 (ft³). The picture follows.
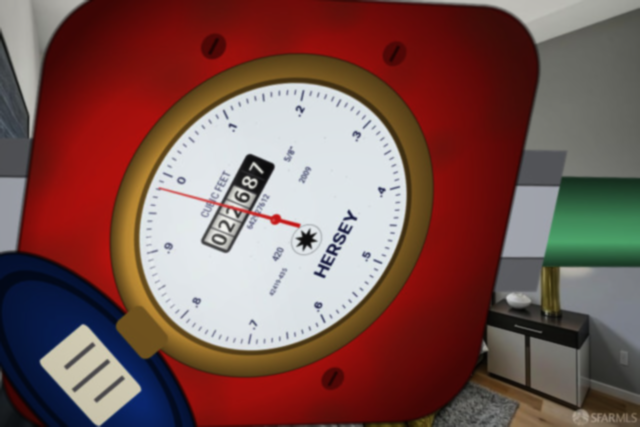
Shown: 22686.98 (ft³)
